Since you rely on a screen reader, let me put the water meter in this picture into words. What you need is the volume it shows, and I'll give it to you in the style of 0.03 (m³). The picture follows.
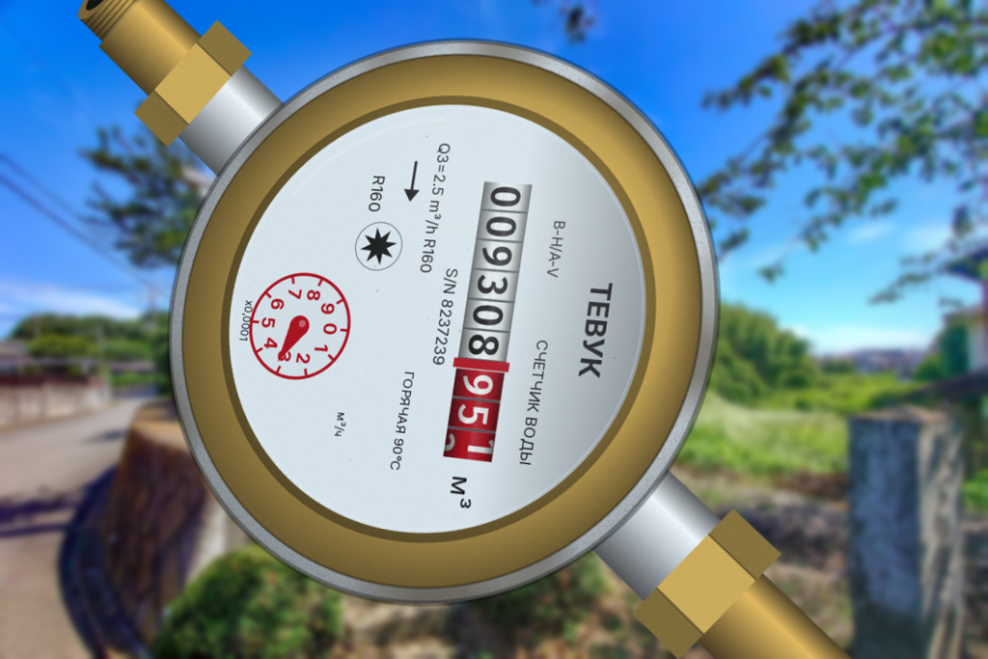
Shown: 9308.9513 (m³)
